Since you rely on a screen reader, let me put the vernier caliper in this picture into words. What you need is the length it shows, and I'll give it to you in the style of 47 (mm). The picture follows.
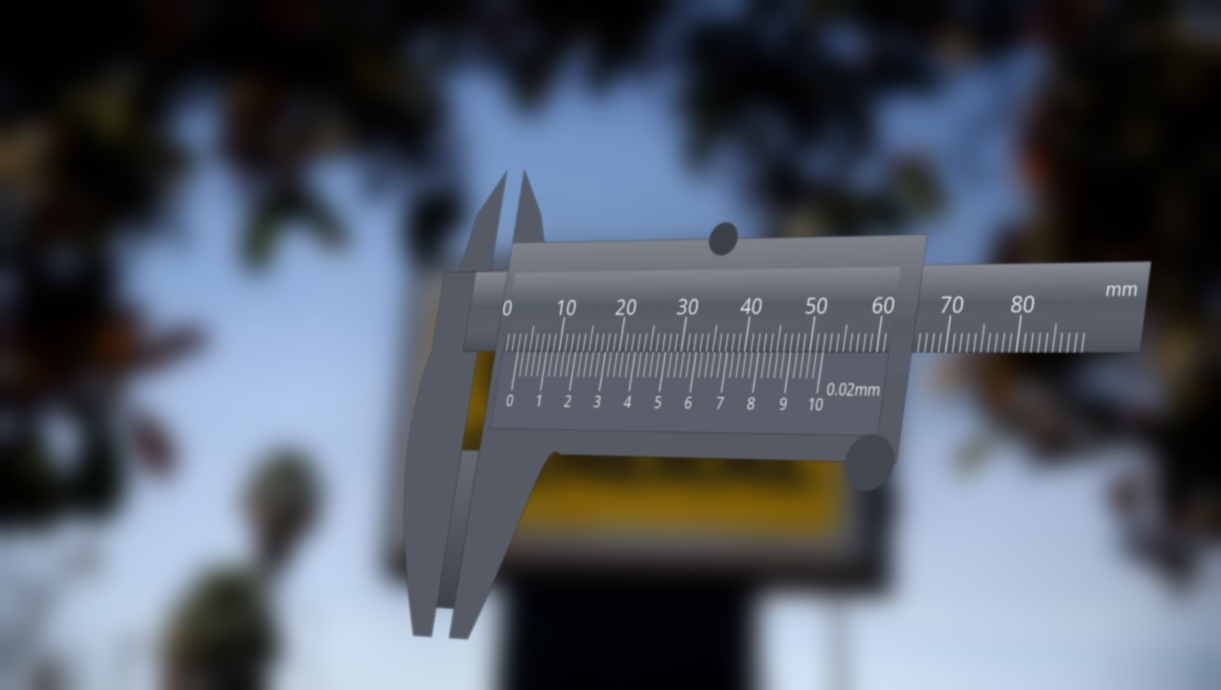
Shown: 3.0 (mm)
